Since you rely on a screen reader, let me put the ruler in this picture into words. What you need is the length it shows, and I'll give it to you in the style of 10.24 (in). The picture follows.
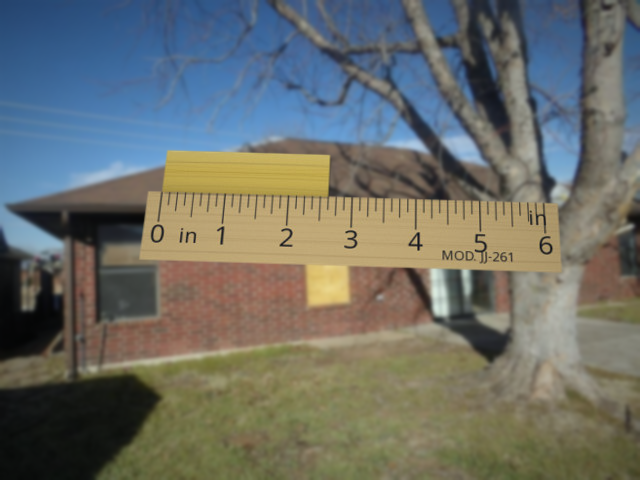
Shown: 2.625 (in)
